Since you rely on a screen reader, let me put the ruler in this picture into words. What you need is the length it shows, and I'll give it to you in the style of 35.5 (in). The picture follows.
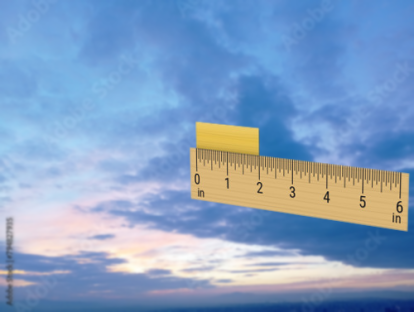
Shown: 2 (in)
